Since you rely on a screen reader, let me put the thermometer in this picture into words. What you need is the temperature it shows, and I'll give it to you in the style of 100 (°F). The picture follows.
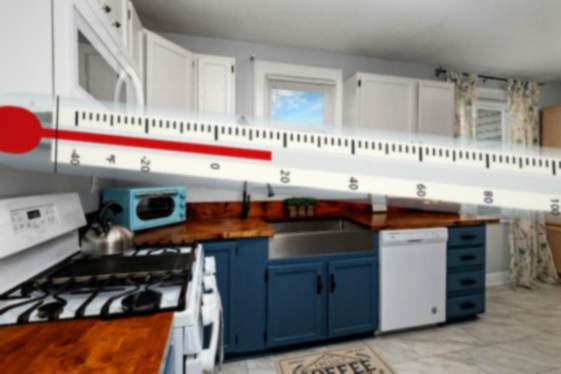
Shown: 16 (°F)
